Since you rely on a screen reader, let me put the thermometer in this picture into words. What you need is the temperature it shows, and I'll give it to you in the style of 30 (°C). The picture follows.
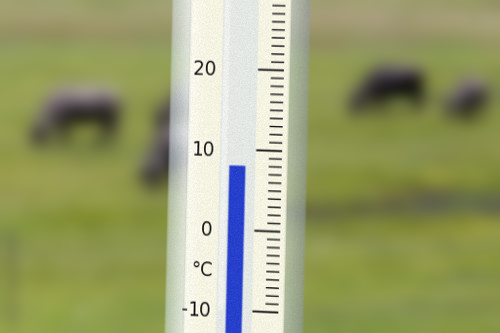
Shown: 8 (°C)
